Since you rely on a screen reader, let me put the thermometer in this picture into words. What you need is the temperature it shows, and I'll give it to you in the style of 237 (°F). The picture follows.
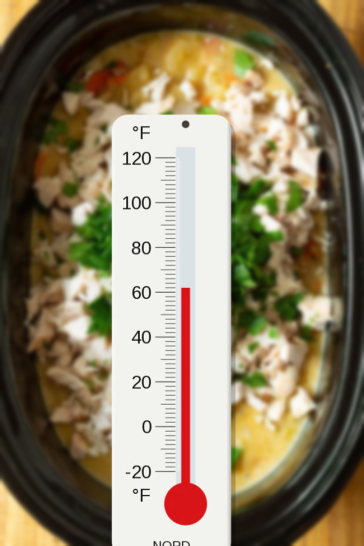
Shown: 62 (°F)
